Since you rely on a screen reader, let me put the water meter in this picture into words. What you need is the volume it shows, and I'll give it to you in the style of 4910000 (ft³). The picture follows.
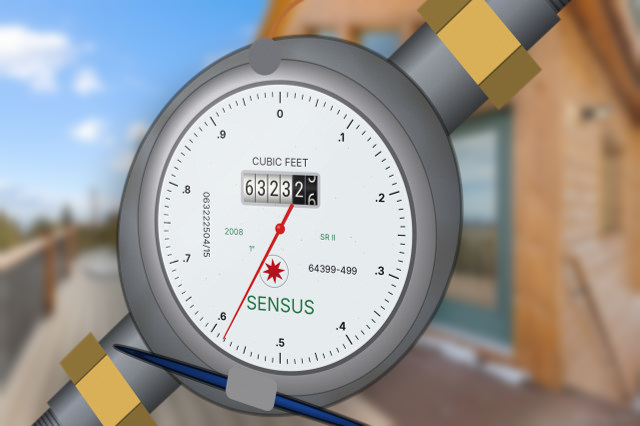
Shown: 632325.58 (ft³)
